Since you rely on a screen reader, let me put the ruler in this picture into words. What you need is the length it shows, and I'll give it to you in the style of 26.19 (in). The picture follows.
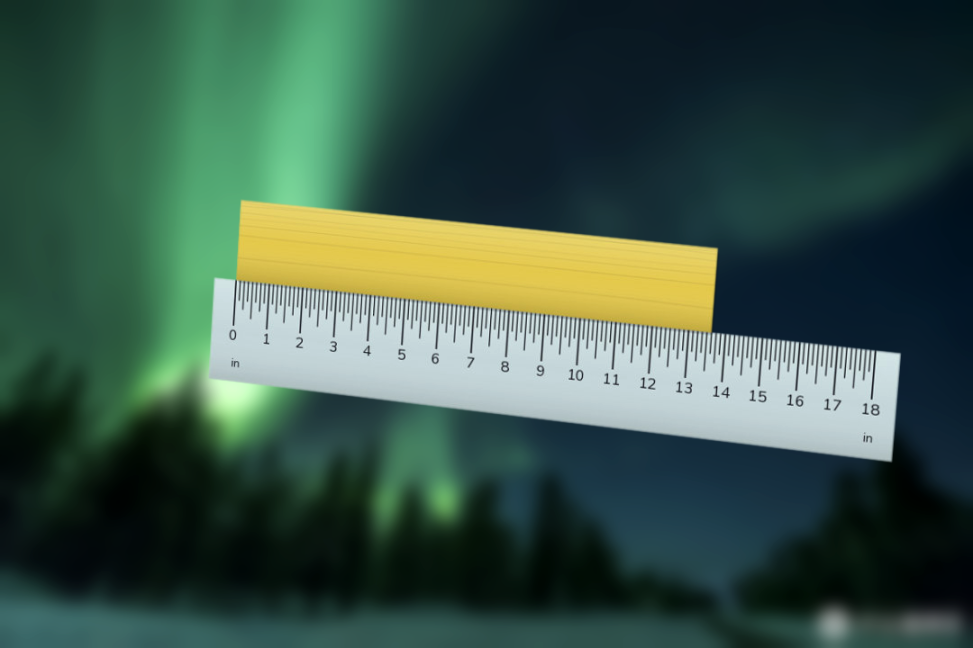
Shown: 13.625 (in)
